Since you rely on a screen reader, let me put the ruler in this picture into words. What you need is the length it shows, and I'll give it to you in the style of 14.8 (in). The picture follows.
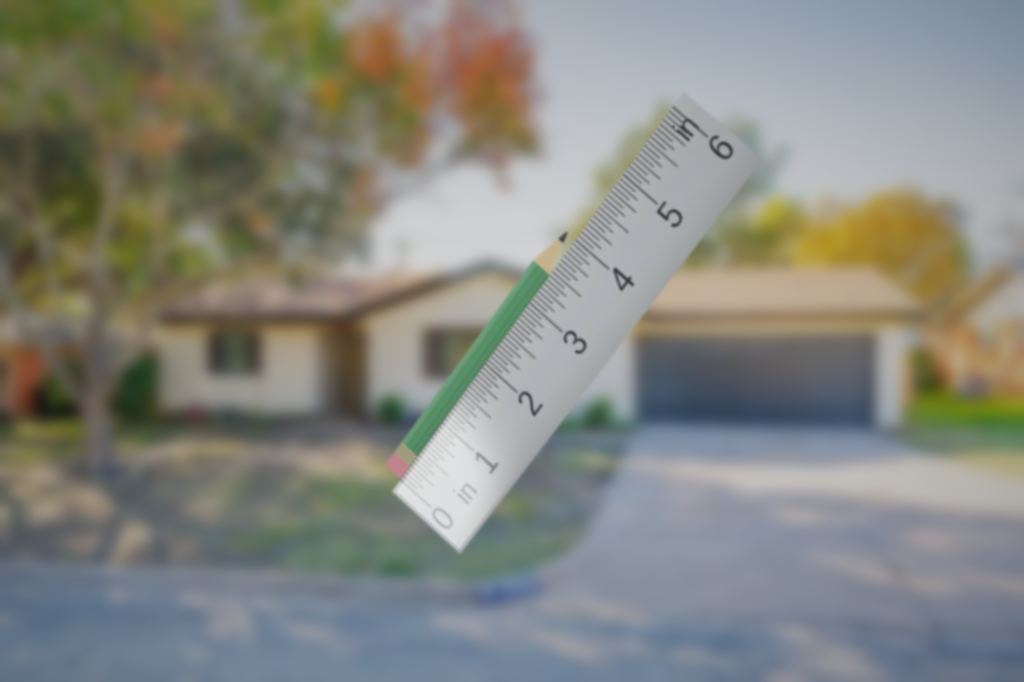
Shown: 4 (in)
